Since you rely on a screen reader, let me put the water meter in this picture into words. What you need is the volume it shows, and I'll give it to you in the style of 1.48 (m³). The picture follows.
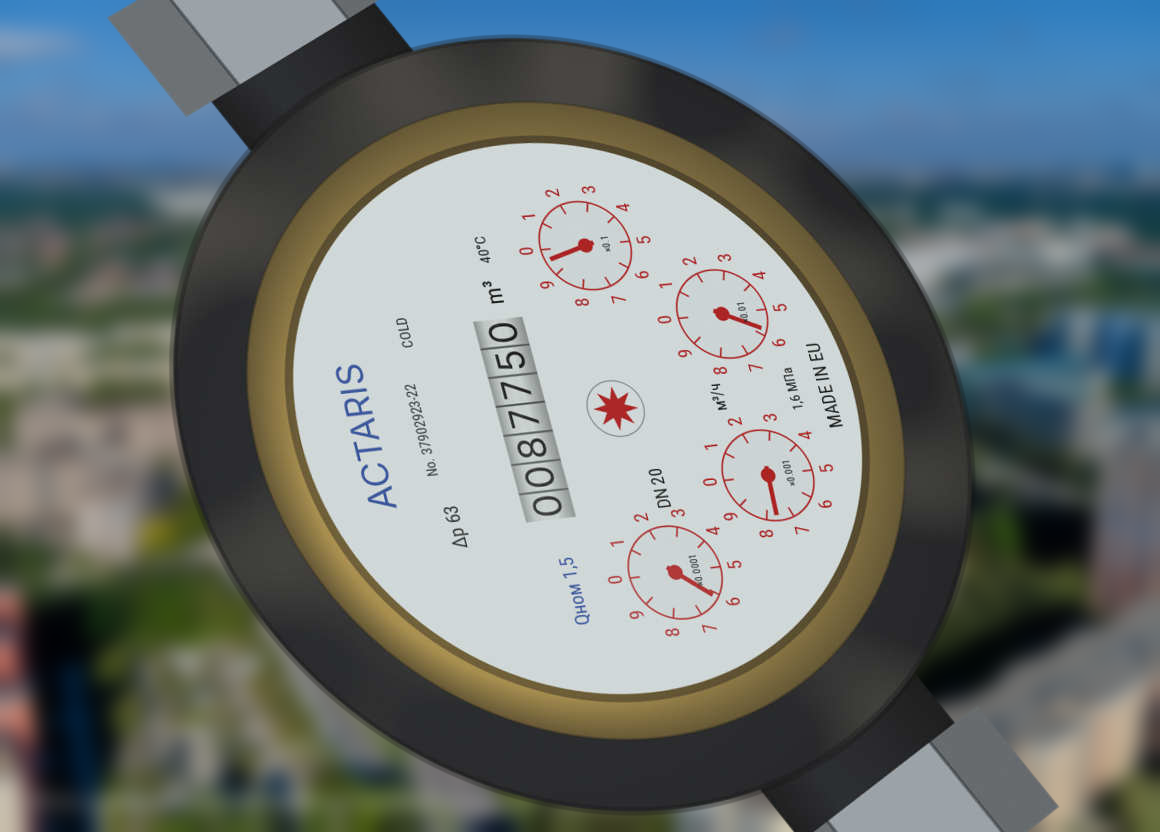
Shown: 87749.9576 (m³)
